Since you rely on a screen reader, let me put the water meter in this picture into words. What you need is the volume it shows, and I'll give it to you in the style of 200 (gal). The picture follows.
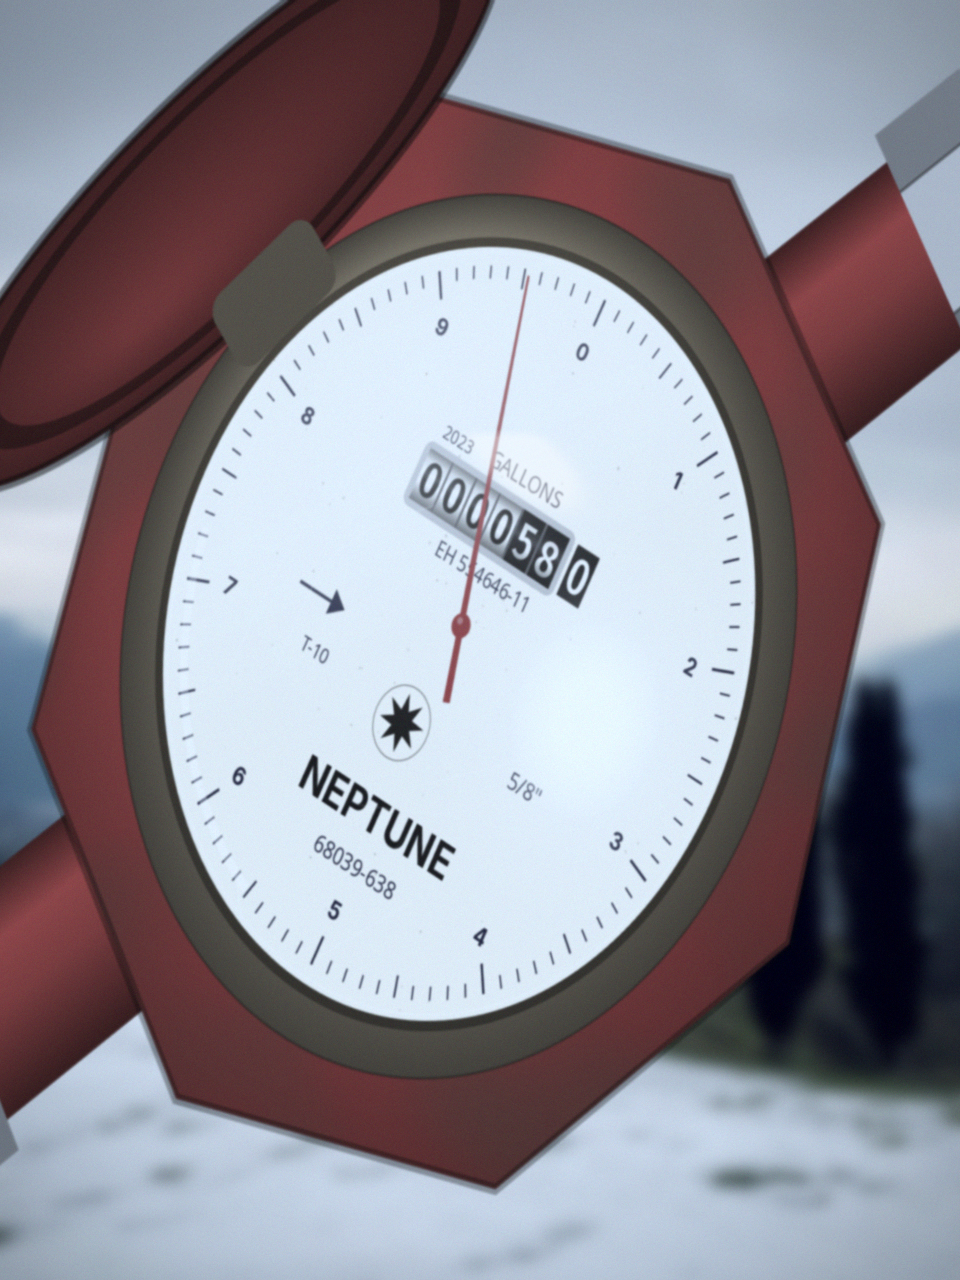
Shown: 579.5 (gal)
